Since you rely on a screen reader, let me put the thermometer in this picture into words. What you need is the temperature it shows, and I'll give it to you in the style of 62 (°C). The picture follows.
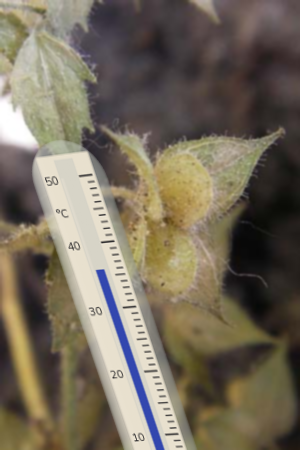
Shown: 36 (°C)
